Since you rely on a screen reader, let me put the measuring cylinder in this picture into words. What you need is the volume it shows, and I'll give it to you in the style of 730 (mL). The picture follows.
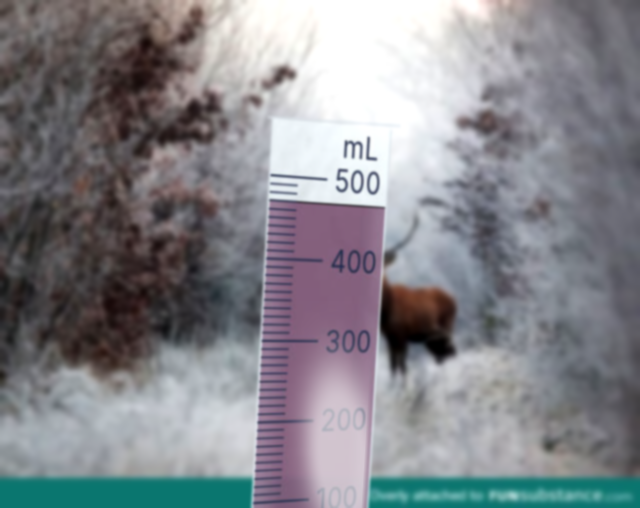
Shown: 470 (mL)
